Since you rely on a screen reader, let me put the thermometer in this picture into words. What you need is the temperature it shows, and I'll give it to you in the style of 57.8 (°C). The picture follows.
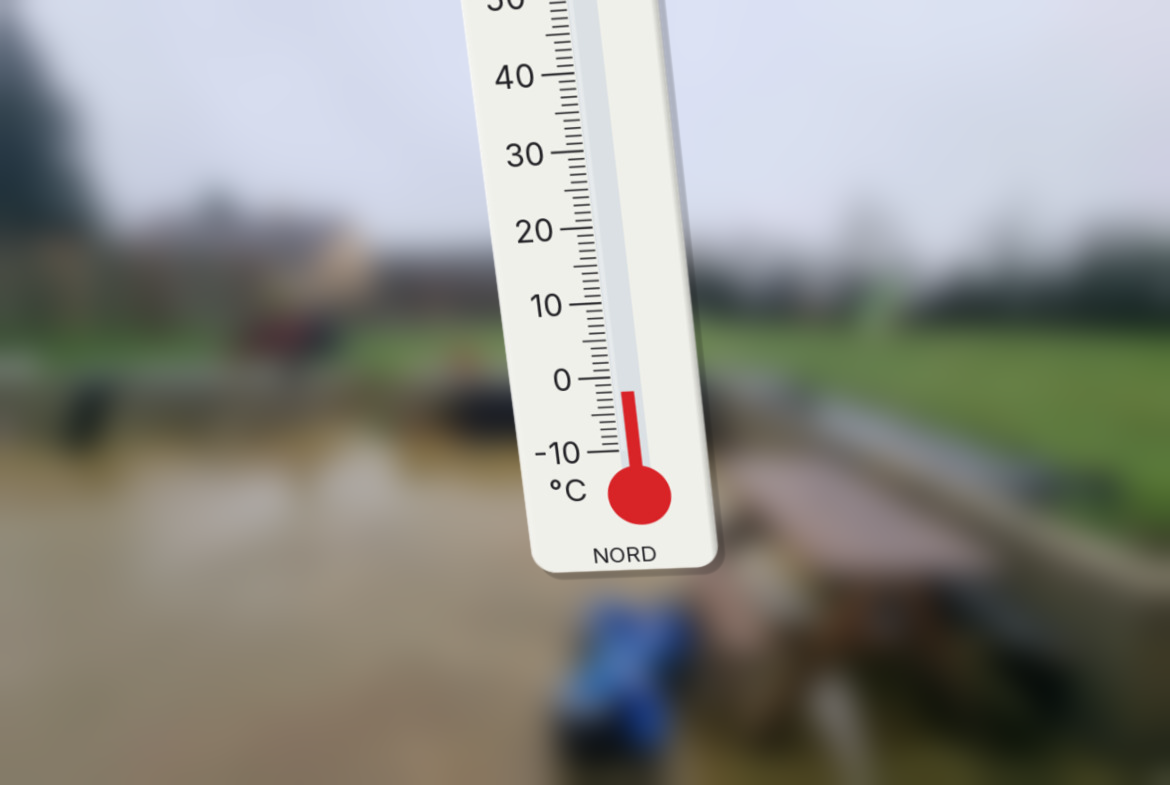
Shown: -2 (°C)
